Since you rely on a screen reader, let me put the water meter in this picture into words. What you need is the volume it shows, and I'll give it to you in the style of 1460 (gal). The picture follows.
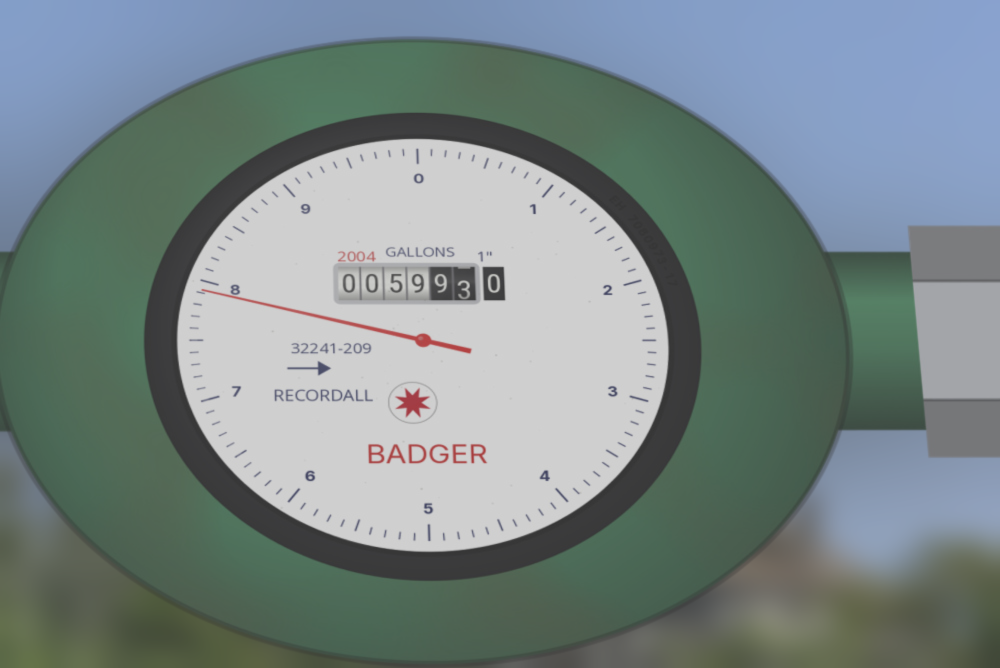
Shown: 59927.9 (gal)
